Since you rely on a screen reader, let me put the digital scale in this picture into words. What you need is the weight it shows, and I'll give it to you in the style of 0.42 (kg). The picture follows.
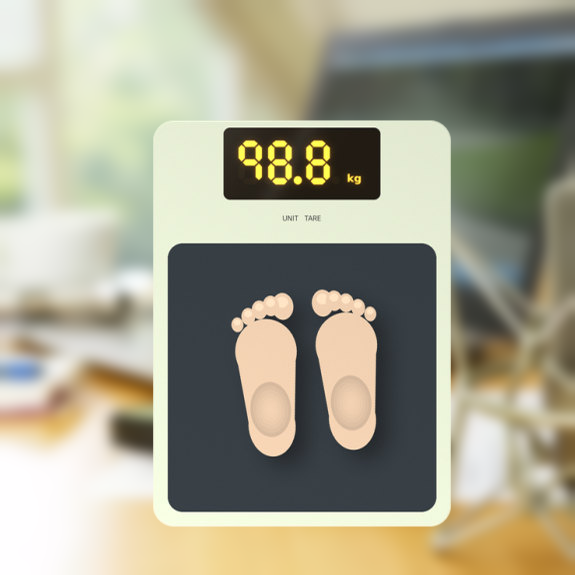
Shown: 98.8 (kg)
